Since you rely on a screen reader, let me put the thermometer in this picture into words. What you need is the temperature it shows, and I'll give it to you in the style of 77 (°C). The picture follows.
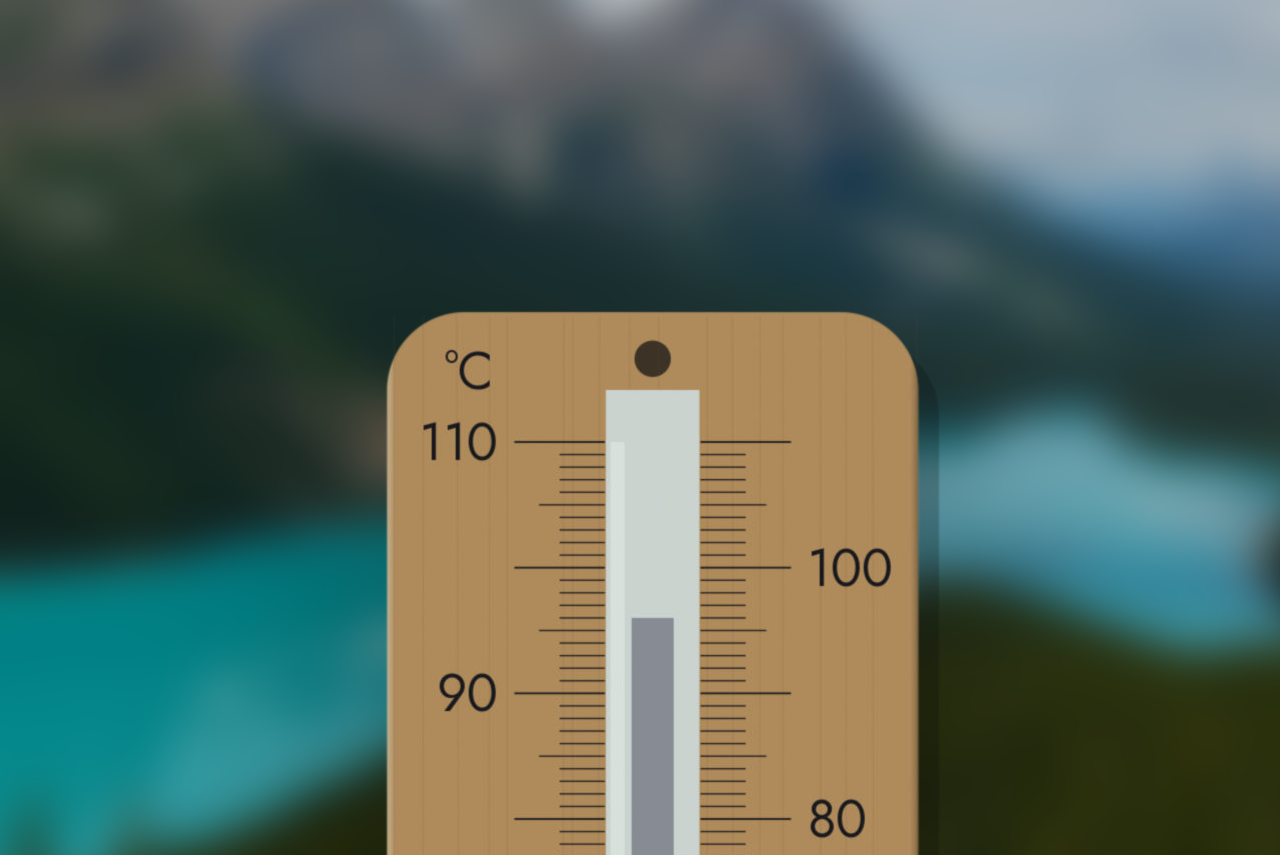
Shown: 96 (°C)
